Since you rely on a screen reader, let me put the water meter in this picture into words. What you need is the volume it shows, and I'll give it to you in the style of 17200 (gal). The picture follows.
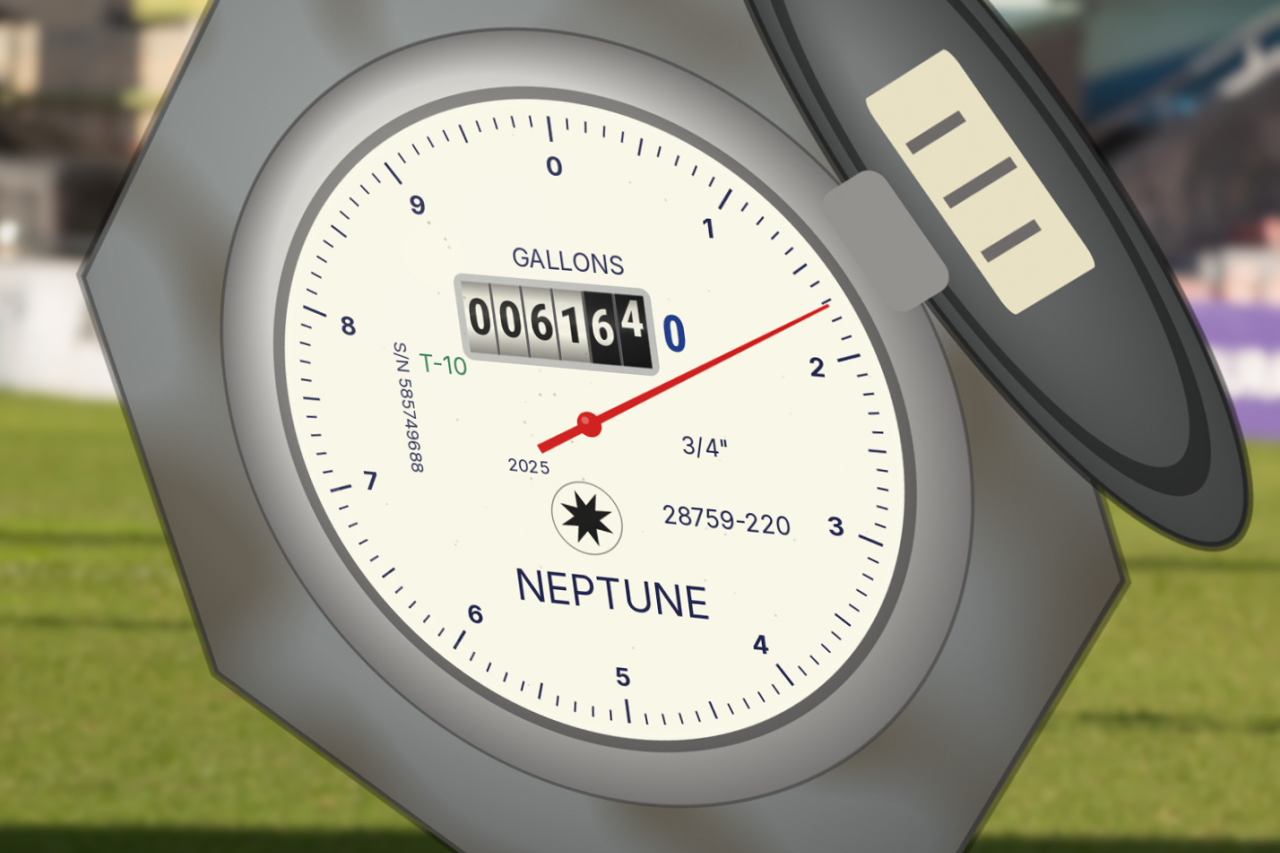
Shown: 61641.7 (gal)
